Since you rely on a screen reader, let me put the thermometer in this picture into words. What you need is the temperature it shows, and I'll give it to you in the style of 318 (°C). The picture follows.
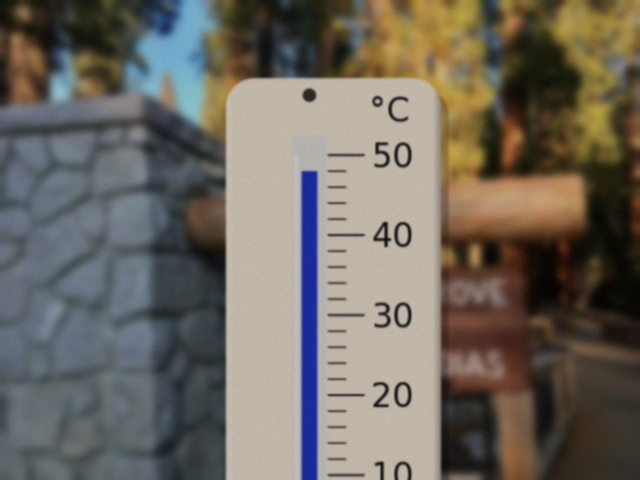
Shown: 48 (°C)
